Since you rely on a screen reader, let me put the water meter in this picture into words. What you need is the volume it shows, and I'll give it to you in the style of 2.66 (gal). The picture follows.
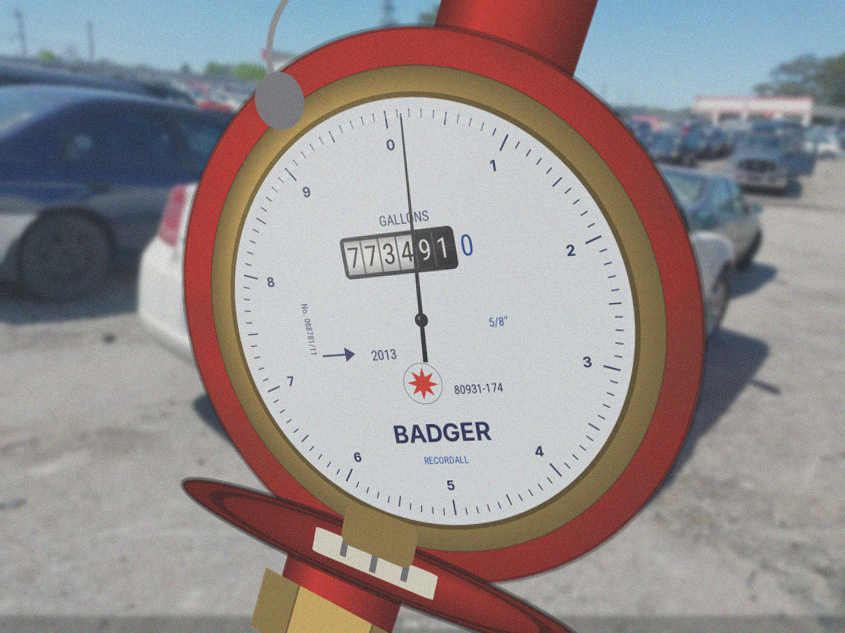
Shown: 7734910.1 (gal)
